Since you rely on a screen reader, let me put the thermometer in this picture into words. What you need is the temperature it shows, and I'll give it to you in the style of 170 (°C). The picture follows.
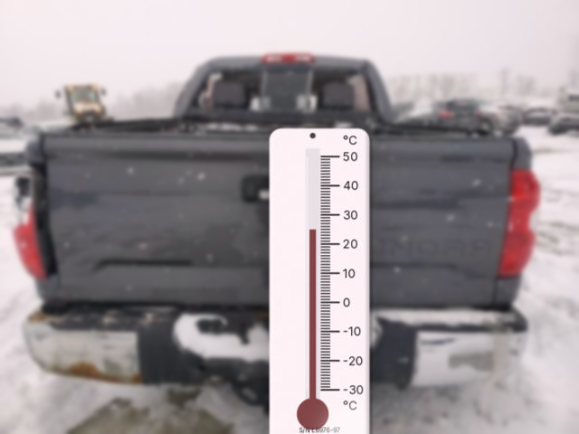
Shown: 25 (°C)
